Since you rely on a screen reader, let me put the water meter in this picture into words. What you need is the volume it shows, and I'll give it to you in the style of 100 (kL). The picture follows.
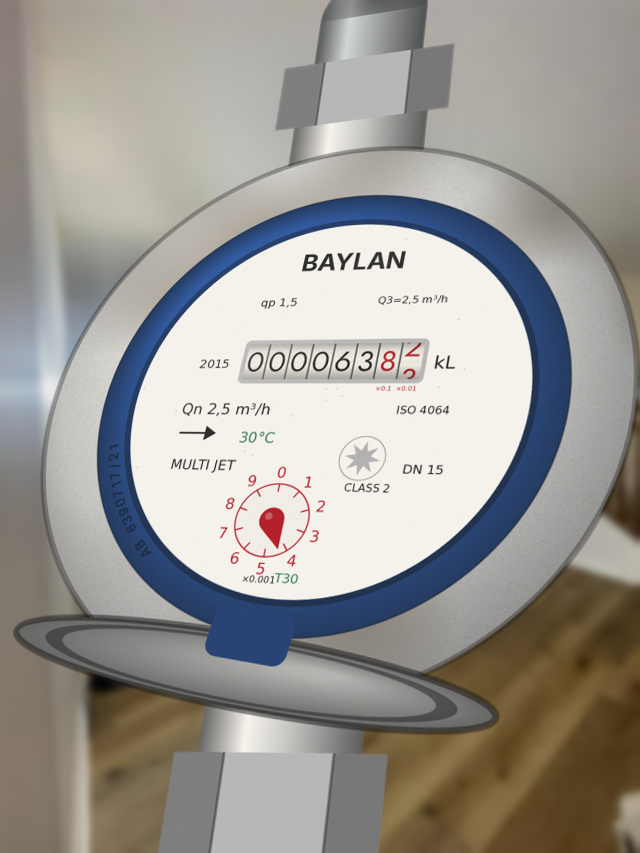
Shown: 63.824 (kL)
